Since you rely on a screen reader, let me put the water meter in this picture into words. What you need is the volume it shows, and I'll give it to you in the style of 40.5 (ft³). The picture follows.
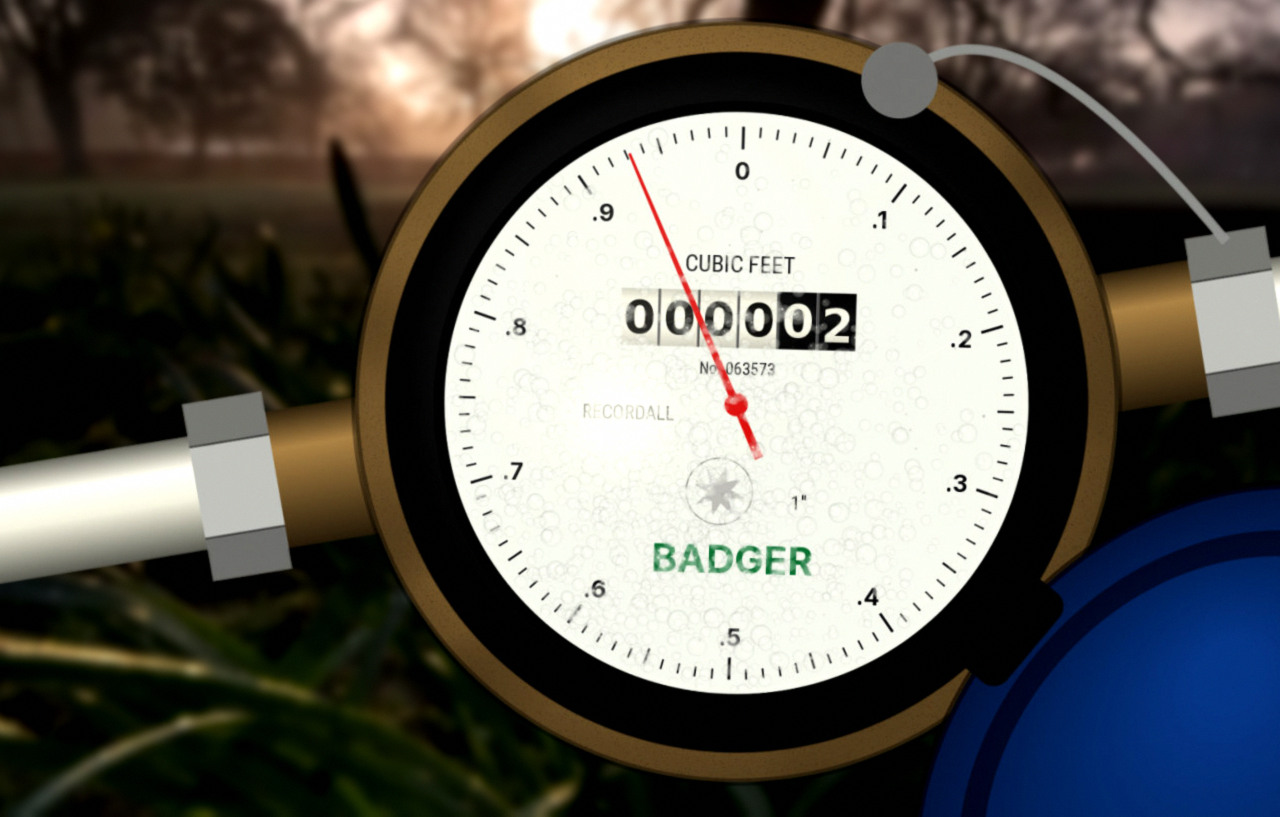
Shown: 1.93 (ft³)
